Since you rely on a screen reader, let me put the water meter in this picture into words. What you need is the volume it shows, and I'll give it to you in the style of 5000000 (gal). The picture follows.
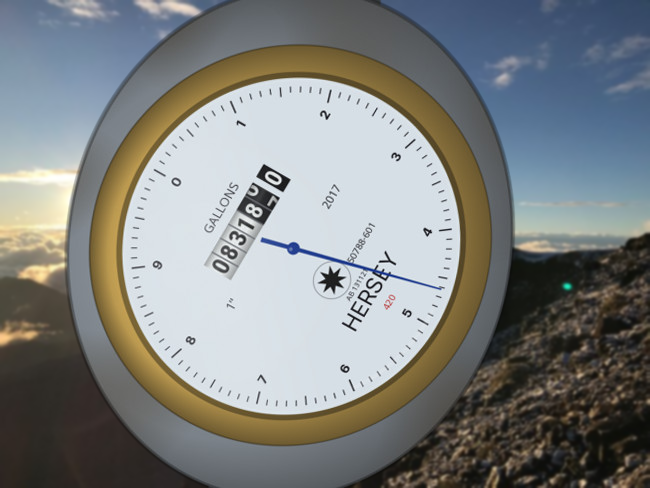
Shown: 831864.6 (gal)
